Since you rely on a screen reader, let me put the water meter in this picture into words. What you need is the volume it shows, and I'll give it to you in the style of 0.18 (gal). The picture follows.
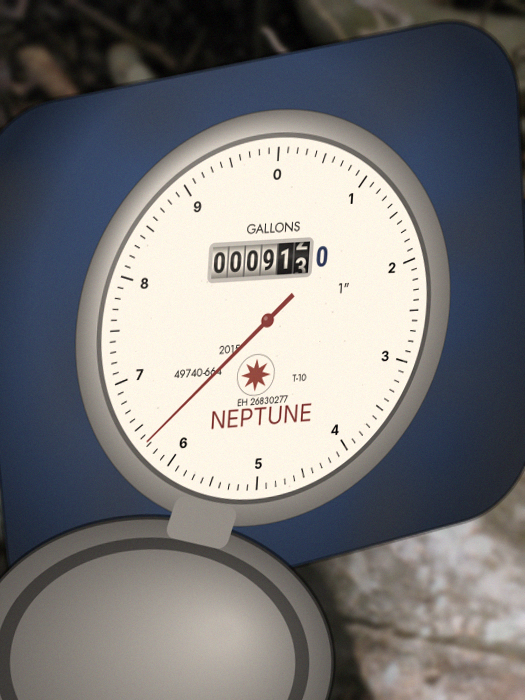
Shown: 9126.3 (gal)
